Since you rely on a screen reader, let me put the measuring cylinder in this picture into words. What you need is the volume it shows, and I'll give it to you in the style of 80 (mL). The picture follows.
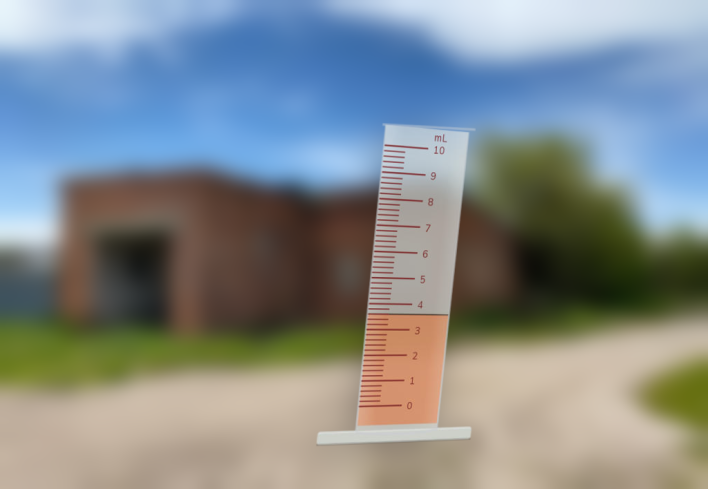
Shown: 3.6 (mL)
